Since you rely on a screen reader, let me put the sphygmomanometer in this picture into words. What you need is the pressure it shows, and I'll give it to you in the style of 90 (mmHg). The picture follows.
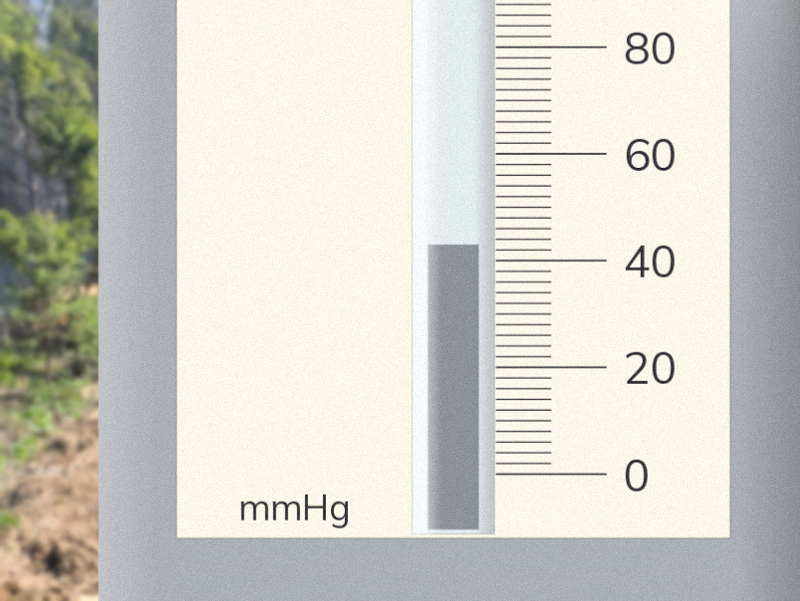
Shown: 43 (mmHg)
